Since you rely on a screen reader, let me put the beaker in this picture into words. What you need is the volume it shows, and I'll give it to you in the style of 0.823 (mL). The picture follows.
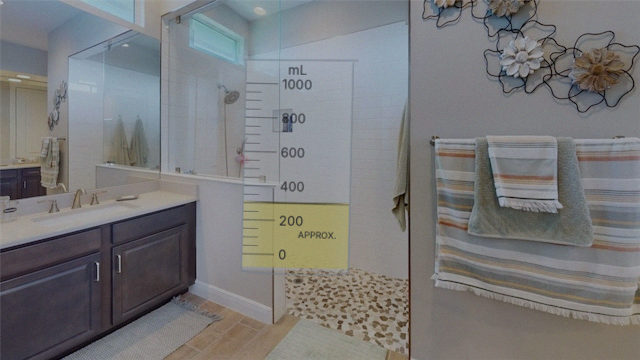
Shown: 300 (mL)
